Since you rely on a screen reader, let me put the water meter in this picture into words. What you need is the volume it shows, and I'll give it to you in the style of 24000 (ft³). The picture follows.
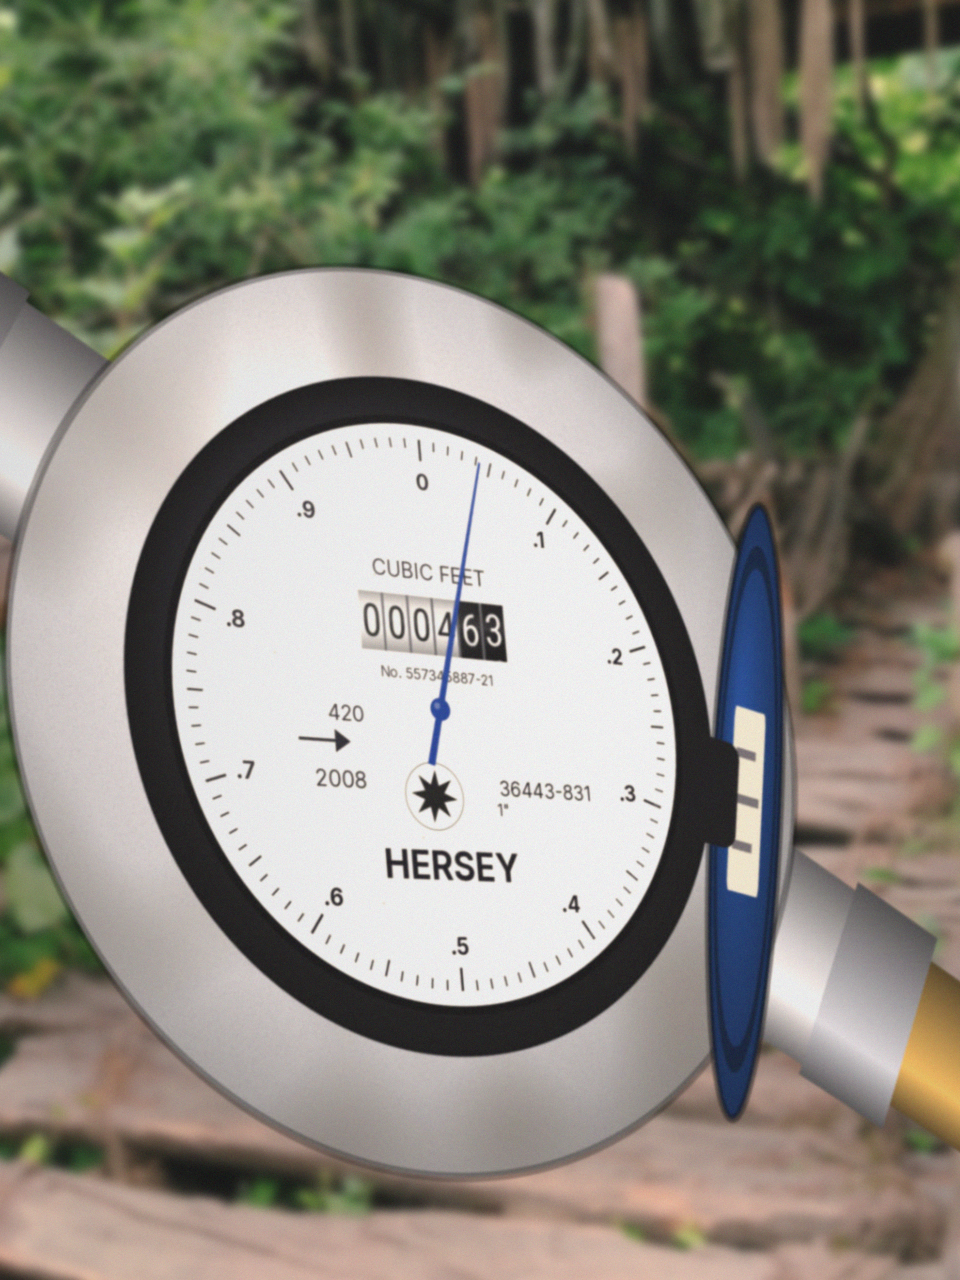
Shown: 463.04 (ft³)
